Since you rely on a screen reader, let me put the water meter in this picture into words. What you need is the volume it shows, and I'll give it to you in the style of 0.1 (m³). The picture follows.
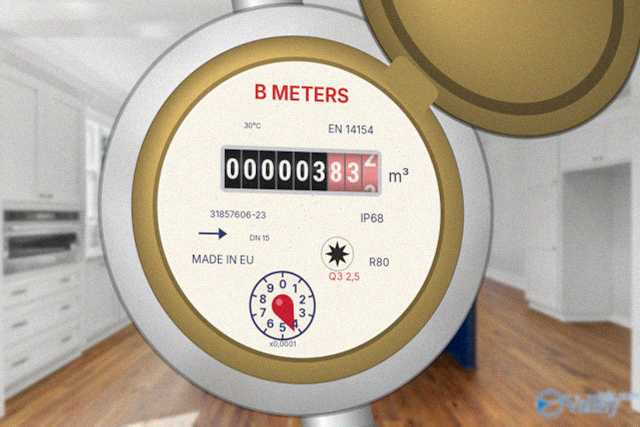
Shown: 3.8324 (m³)
